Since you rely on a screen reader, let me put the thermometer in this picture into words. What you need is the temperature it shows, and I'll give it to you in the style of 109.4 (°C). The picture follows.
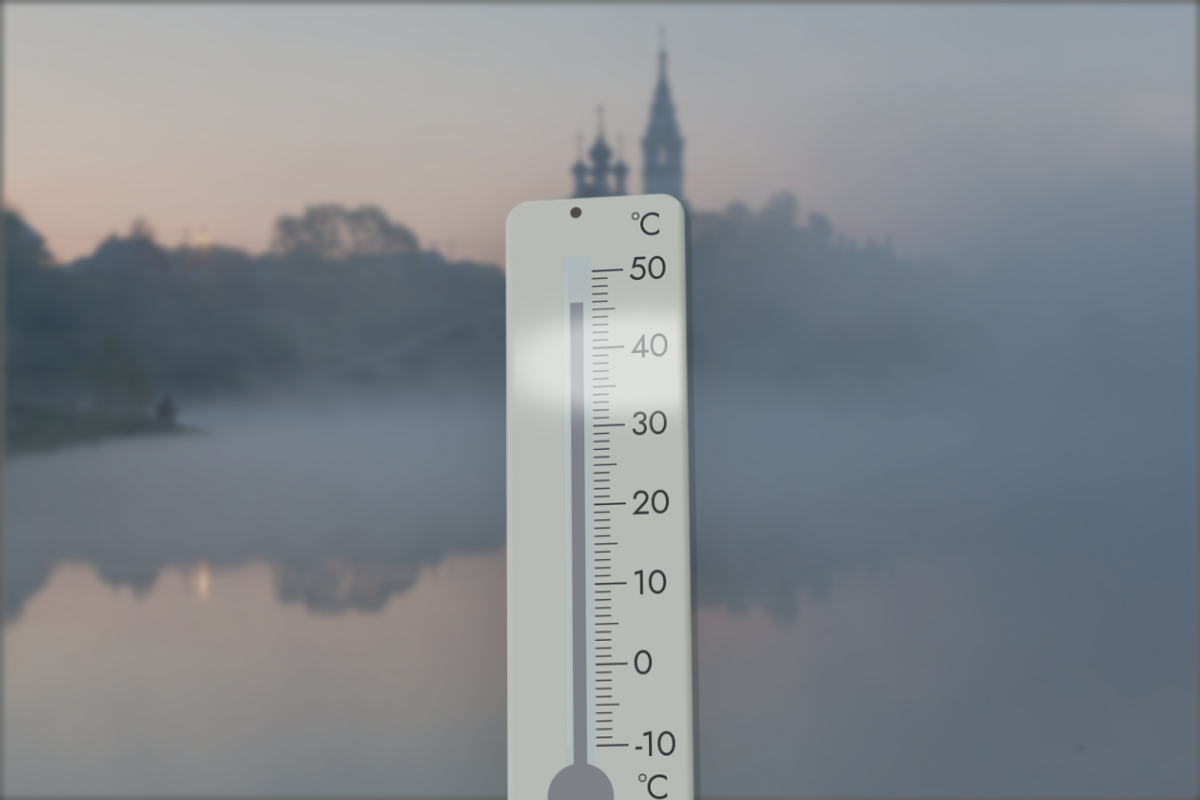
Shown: 46 (°C)
